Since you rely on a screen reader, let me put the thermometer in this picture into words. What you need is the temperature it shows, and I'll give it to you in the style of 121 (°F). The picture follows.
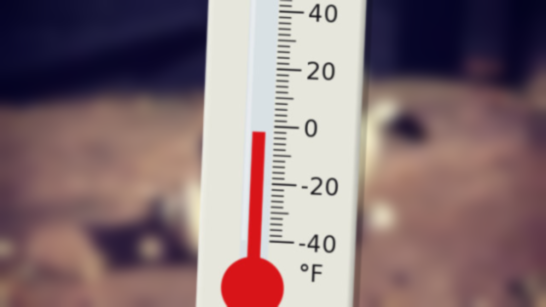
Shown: -2 (°F)
